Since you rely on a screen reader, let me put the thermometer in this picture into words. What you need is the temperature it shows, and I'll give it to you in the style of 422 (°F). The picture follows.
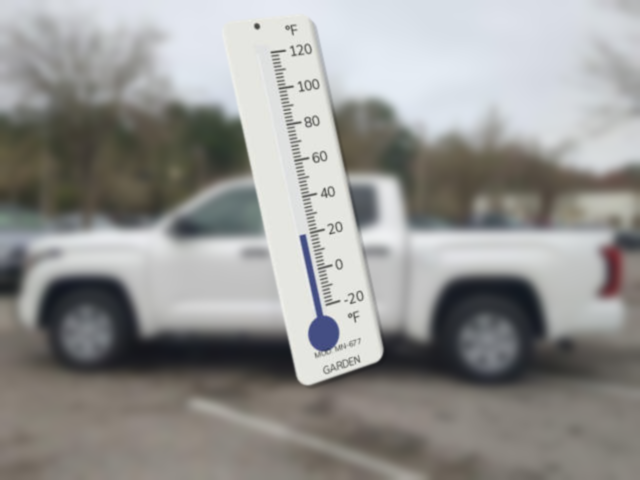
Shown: 20 (°F)
